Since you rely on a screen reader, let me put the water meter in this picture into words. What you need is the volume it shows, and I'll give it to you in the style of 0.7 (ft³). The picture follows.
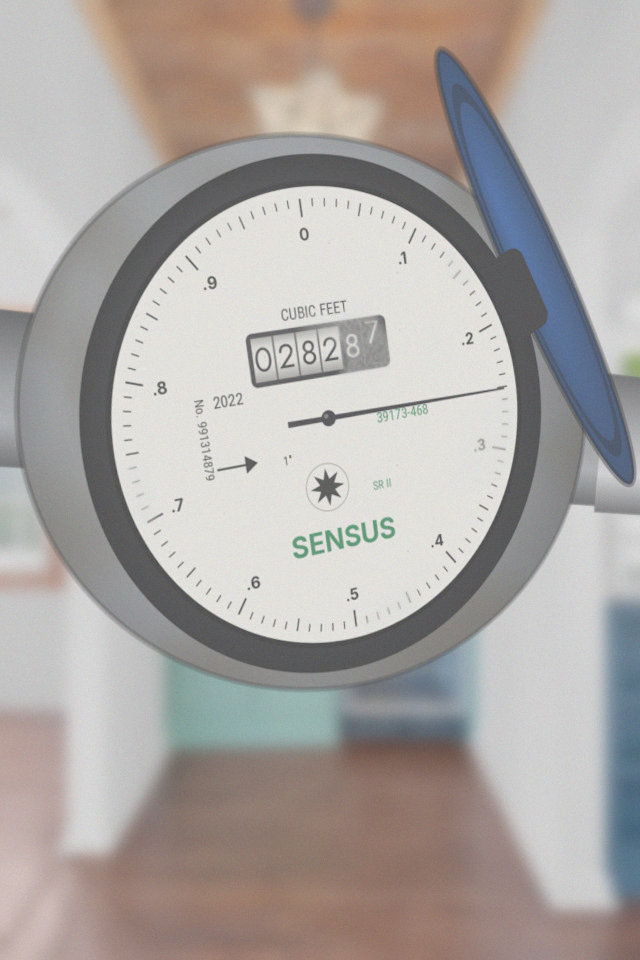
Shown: 28287.25 (ft³)
